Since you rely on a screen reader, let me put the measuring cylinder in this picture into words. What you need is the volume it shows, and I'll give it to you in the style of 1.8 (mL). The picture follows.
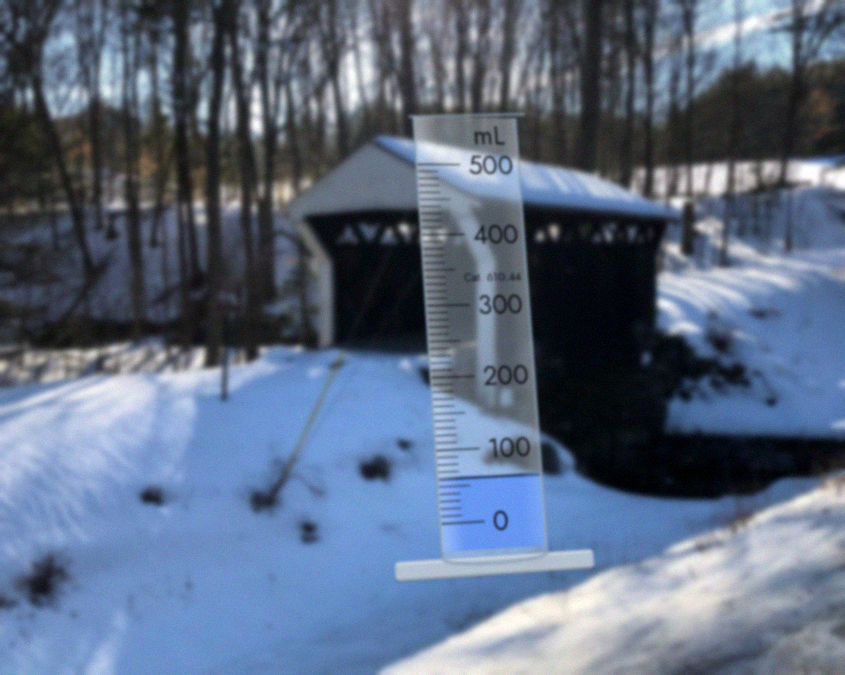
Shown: 60 (mL)
